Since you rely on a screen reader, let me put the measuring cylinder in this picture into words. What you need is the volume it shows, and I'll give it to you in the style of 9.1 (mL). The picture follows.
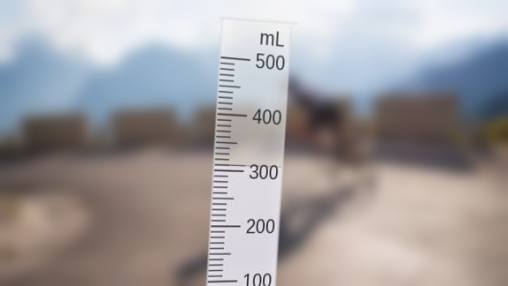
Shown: 310 (mL)
